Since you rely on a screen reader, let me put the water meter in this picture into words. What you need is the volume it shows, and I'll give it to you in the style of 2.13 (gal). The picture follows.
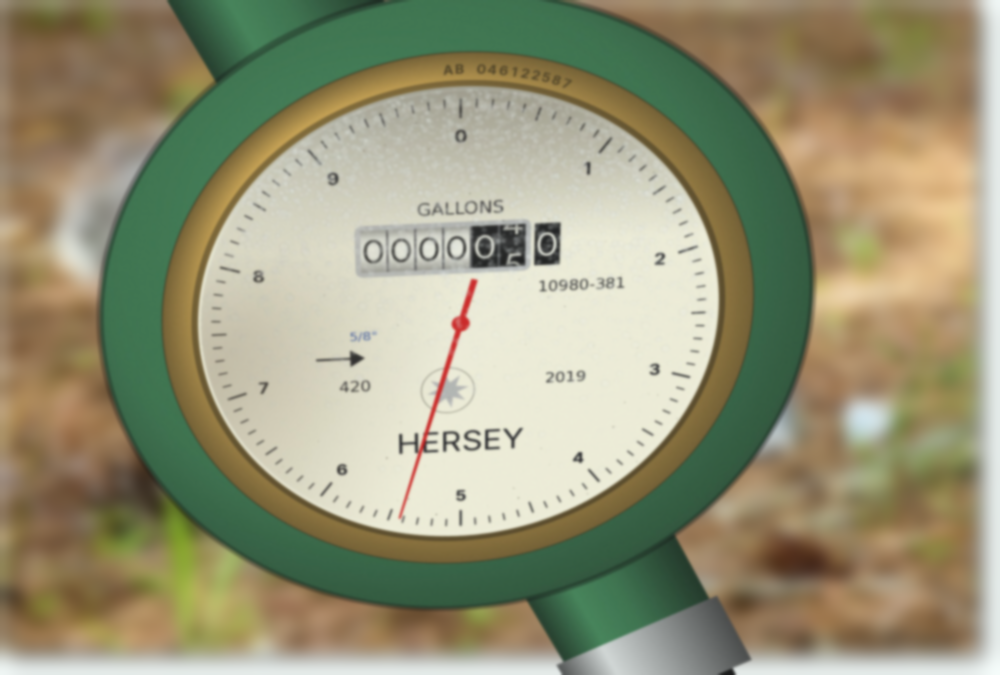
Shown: 45.4 (gal)
